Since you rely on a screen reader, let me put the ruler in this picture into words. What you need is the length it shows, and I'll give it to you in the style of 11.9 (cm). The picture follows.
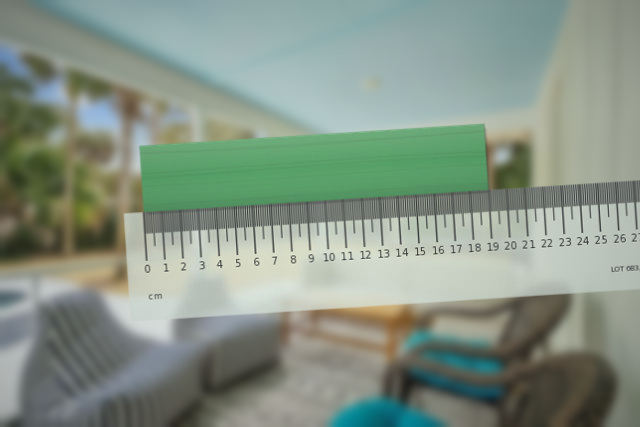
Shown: 19 (cm)
